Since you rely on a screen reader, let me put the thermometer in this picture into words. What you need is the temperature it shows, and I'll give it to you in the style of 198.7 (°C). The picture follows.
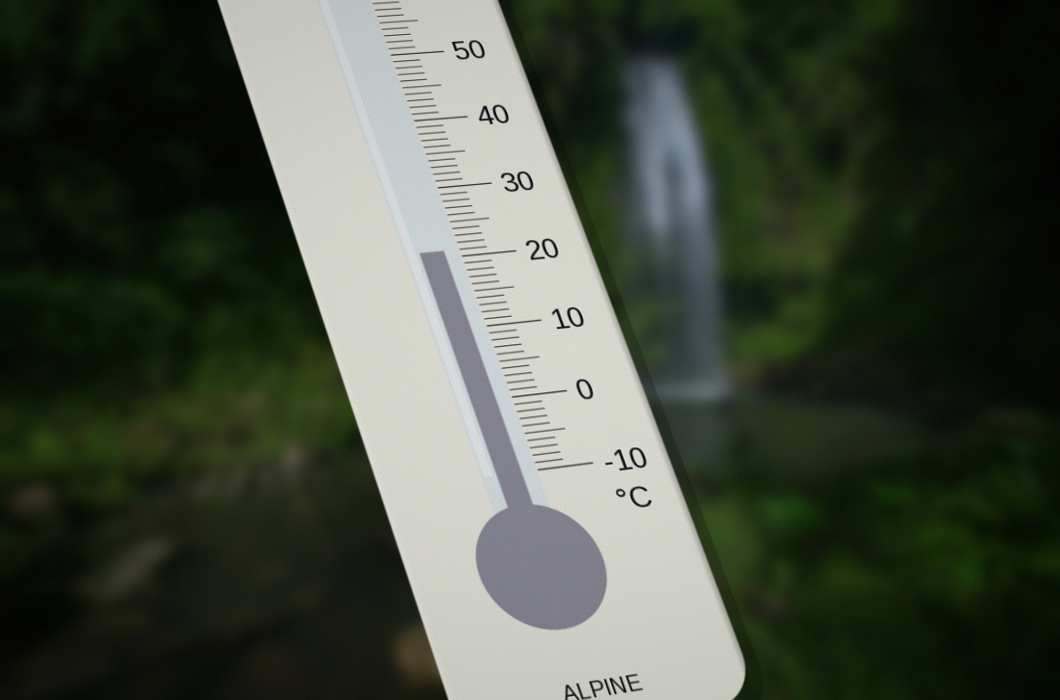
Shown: 21 (°C)
